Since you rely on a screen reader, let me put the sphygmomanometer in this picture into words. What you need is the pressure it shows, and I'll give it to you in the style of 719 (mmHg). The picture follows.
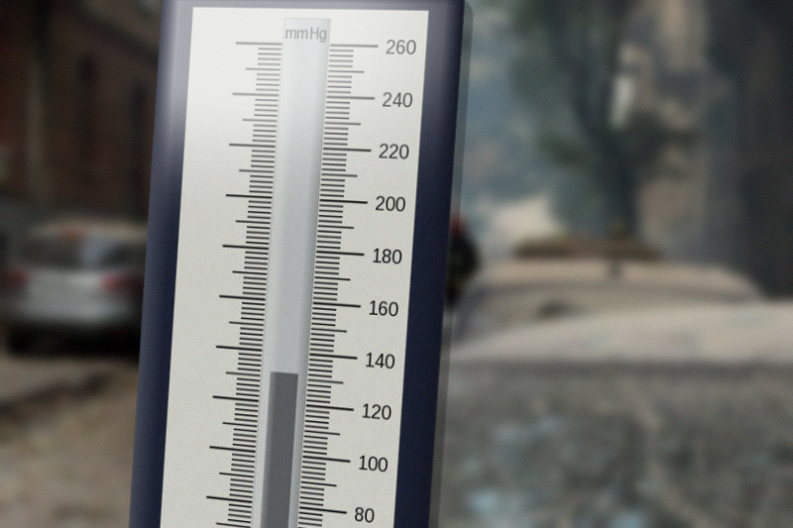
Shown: 132 (mmHg)
